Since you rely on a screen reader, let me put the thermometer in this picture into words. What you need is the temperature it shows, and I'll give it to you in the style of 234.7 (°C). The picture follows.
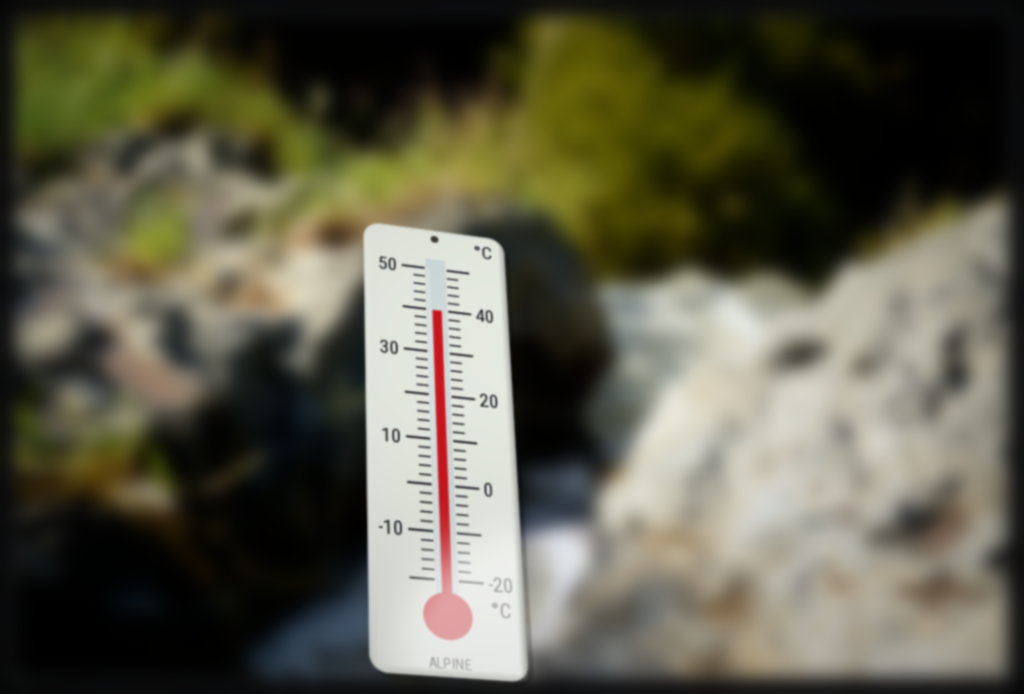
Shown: 40 (°C)
